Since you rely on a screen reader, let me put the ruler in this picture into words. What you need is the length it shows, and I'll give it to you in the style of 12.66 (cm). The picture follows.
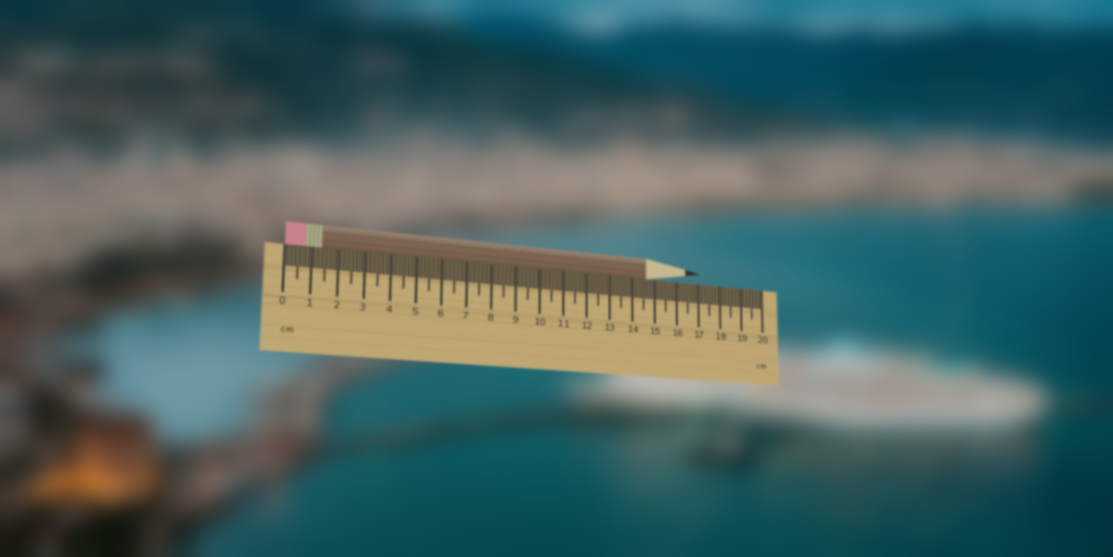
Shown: 17 (cm)
